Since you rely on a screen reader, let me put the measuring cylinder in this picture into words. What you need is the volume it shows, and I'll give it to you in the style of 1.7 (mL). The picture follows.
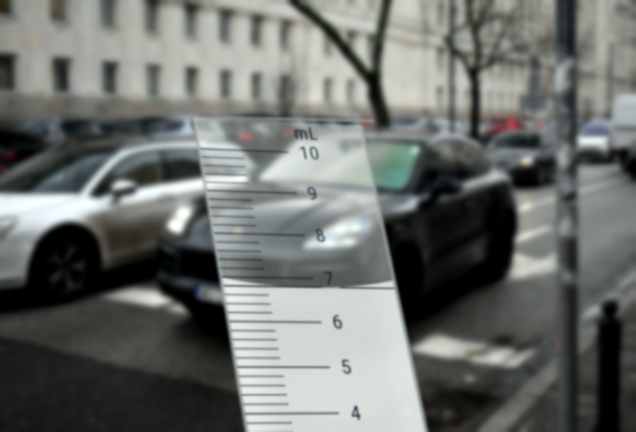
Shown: 6.8 (mL)
